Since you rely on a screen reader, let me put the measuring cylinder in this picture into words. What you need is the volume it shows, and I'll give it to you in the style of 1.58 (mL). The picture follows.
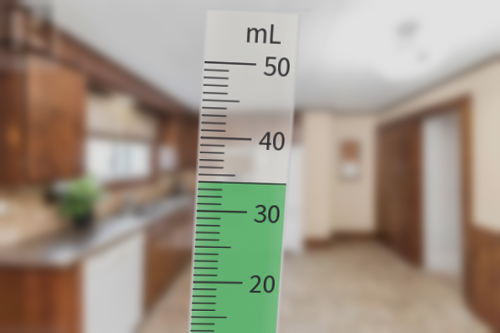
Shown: 34 (mL)
